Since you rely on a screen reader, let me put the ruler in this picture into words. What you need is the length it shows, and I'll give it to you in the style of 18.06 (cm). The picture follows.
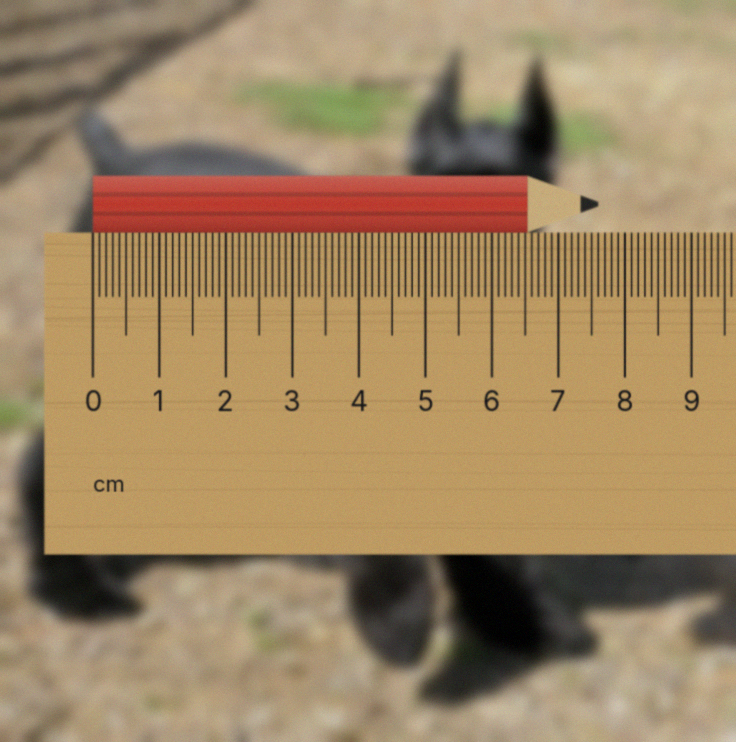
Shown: 7.6 (cm)
